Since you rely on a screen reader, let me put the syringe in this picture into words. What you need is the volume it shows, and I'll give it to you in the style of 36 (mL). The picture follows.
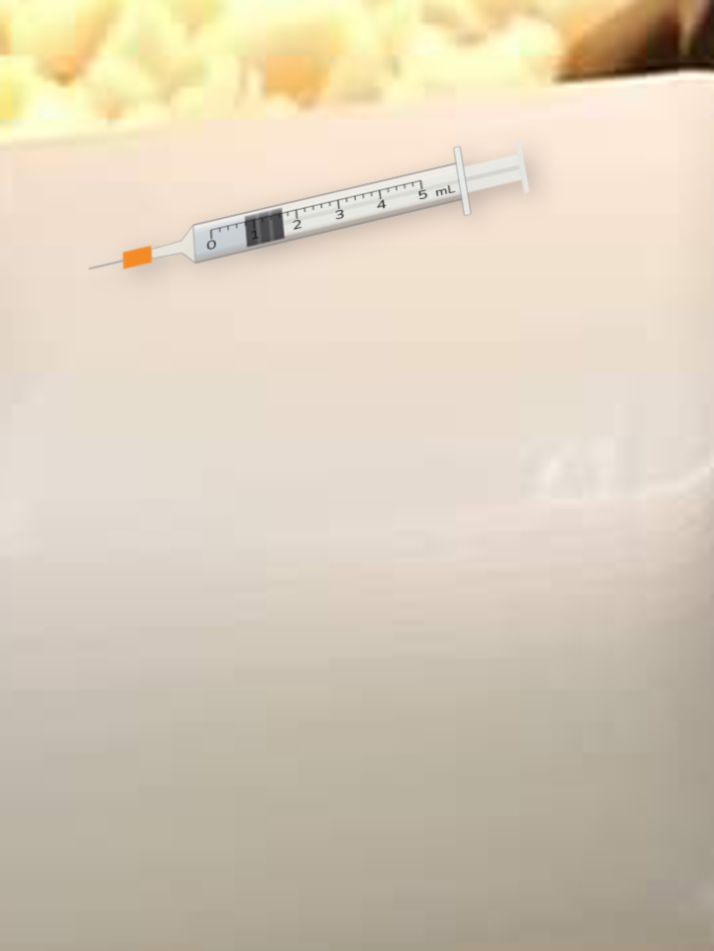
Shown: 0.8 (mL)
